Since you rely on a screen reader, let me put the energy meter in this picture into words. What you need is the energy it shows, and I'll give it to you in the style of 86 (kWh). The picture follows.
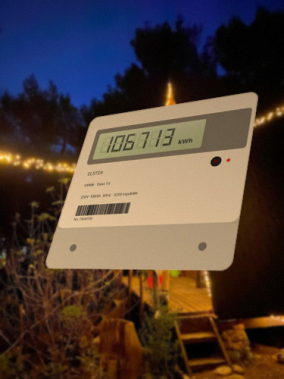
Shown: 106713 (kWh)
